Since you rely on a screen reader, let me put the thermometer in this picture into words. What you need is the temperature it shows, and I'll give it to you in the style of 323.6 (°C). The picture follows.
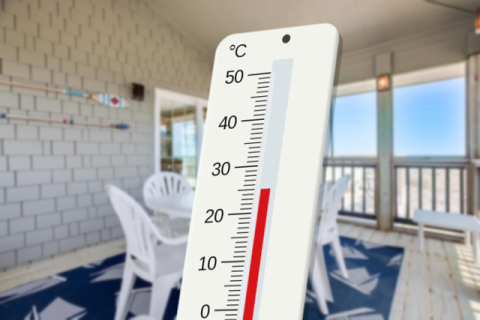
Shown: 25 (°C)
